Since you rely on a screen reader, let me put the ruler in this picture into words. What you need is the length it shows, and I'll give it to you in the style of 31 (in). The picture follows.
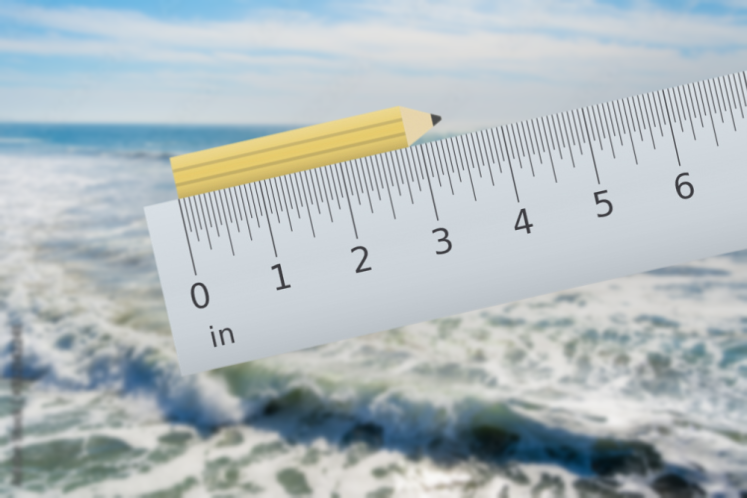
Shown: 3.3125 (in)
